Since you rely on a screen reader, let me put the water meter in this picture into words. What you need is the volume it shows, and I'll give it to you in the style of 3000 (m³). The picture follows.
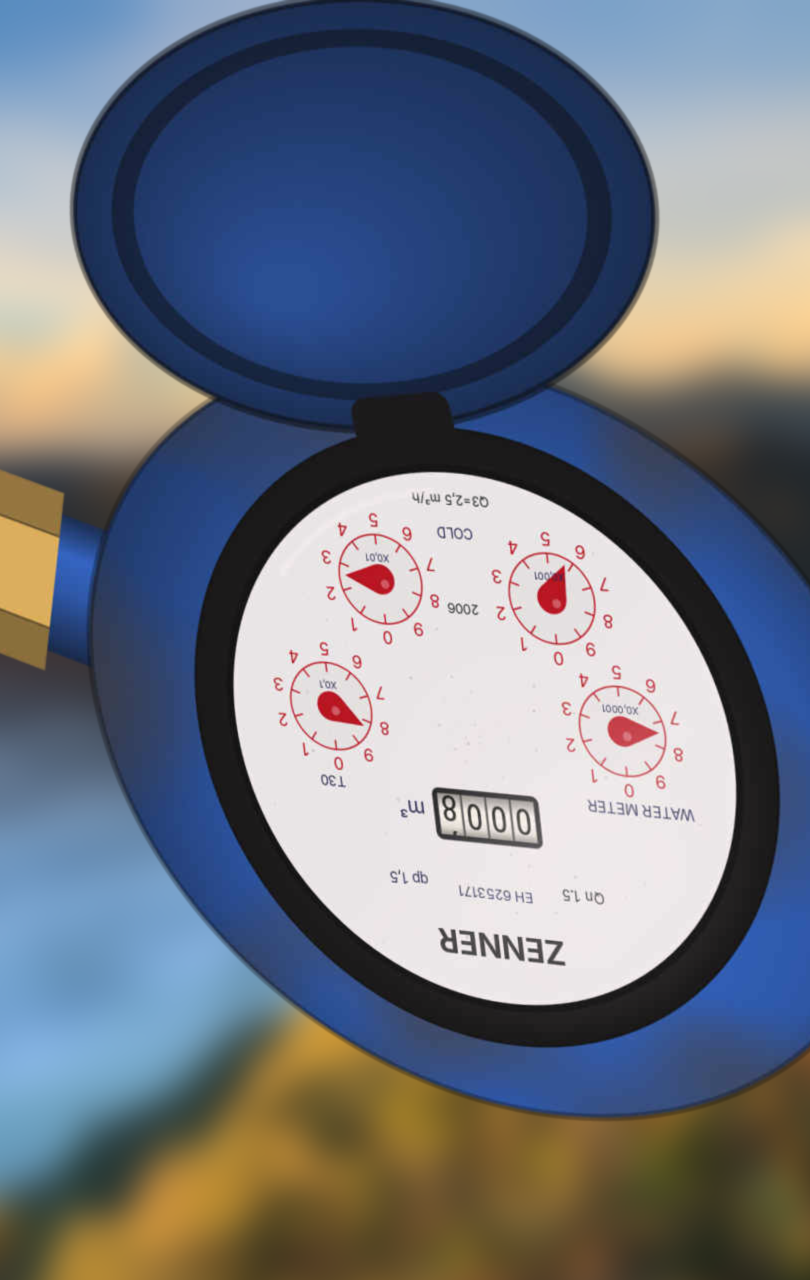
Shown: 7.8257 (m³)
